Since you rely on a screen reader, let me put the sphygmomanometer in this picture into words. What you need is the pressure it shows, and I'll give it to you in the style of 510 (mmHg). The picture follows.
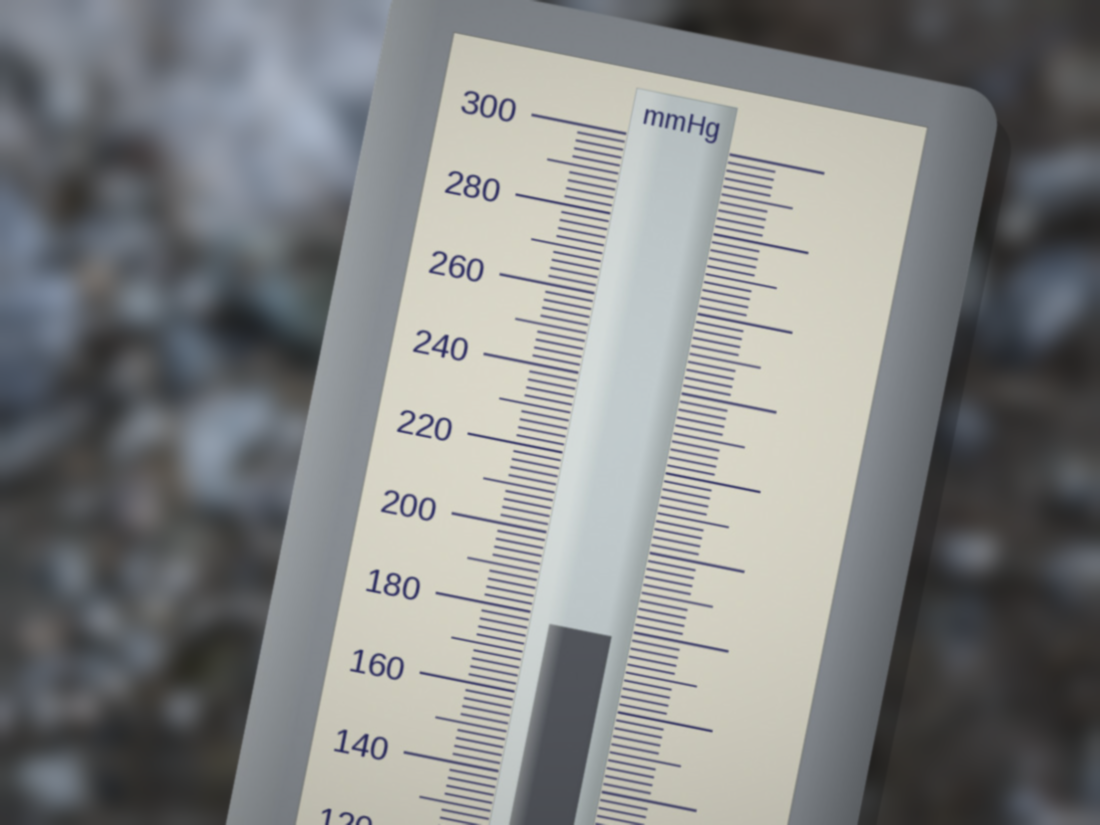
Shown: 178 (mmHg)
